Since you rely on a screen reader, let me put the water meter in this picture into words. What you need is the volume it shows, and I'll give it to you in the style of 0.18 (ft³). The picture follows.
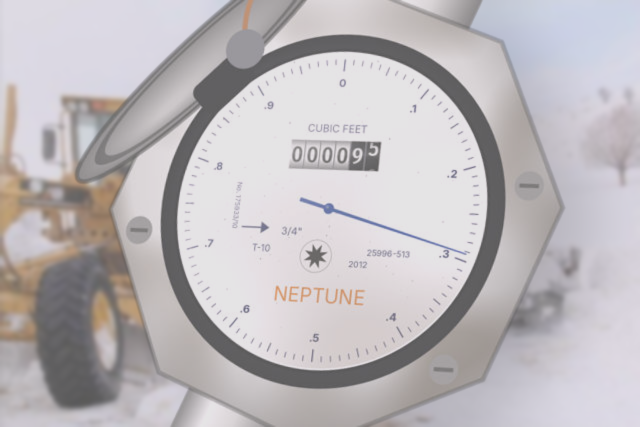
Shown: 95.29 (ft³)
